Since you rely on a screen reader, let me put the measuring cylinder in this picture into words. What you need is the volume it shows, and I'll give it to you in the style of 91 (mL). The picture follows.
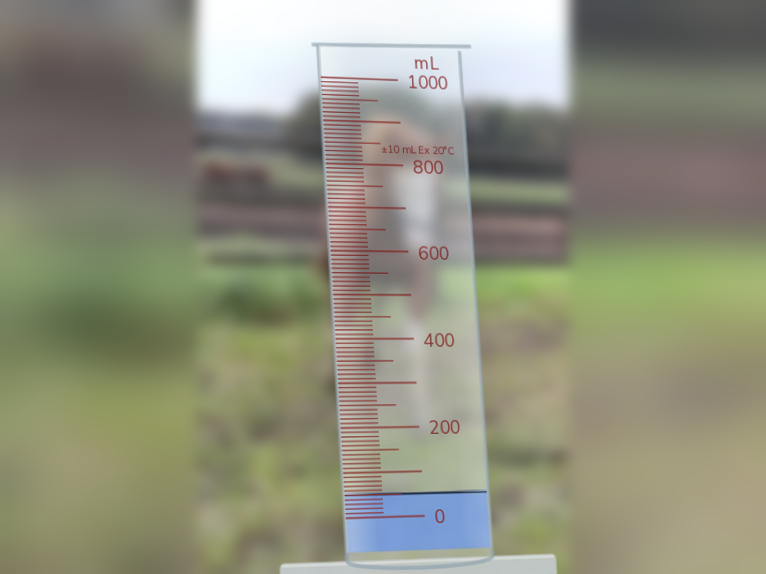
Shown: 50 (mL)
